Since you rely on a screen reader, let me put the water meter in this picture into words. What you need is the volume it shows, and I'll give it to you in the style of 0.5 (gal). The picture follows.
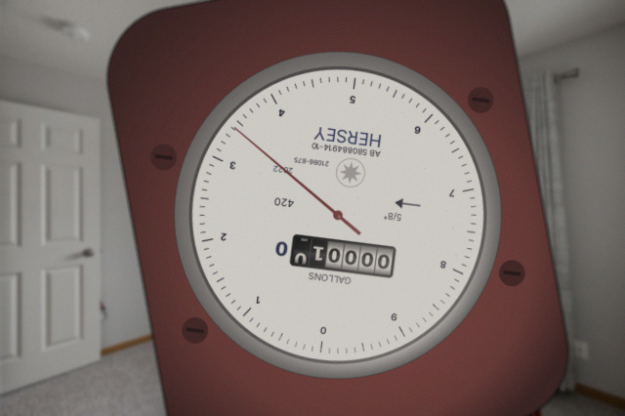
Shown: 103.4 (gal)
